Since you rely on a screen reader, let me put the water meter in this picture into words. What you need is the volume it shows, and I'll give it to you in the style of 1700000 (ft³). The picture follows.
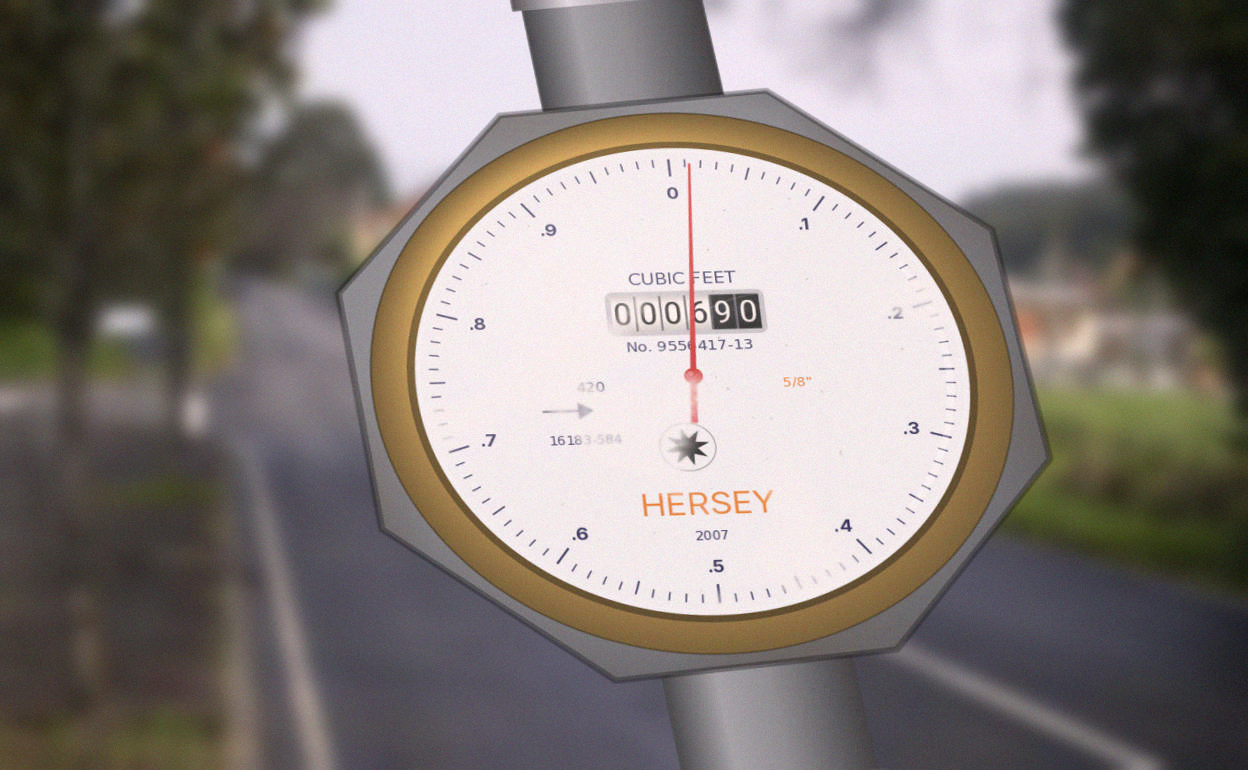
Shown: 690.01 (ft³)
